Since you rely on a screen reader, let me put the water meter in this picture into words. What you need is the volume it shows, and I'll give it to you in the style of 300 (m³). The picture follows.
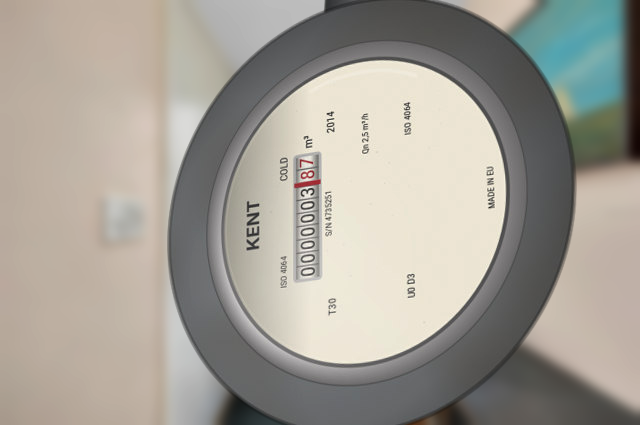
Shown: 3.87 (m³)
